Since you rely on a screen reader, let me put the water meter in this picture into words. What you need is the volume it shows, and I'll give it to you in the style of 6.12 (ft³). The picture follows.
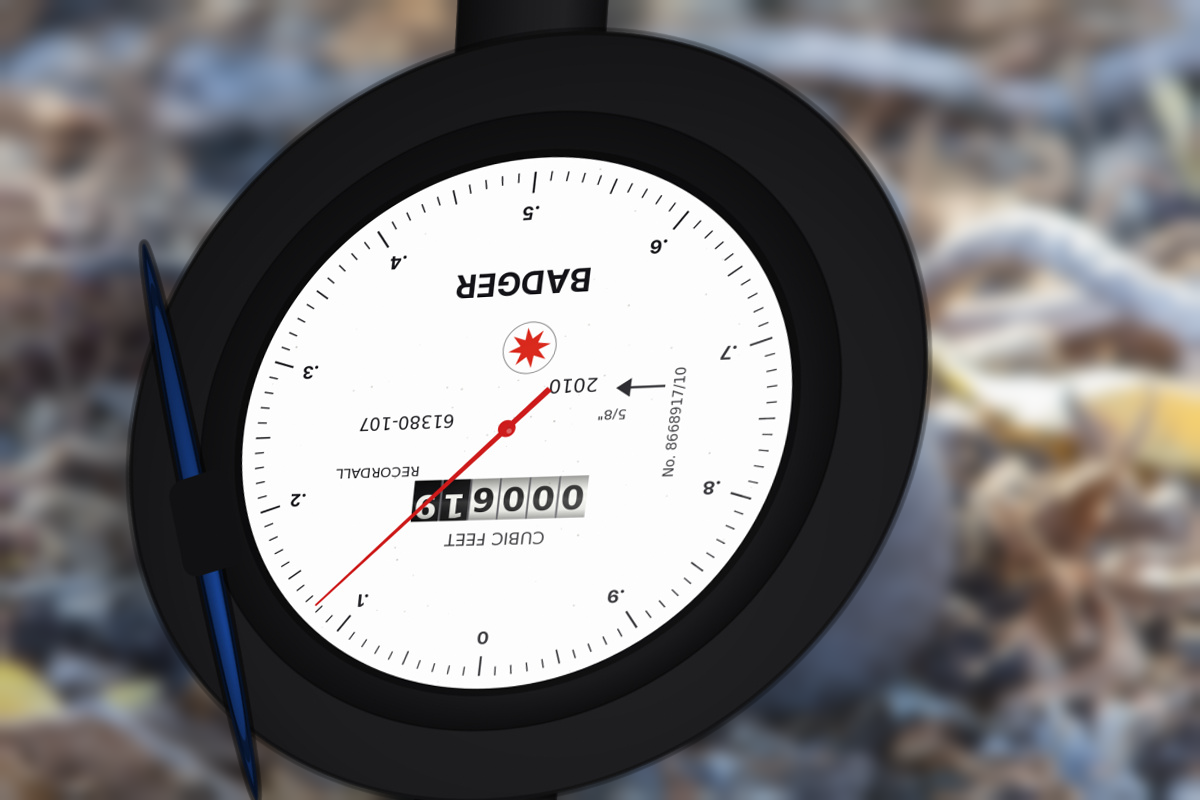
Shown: 619.12 (ft³)
